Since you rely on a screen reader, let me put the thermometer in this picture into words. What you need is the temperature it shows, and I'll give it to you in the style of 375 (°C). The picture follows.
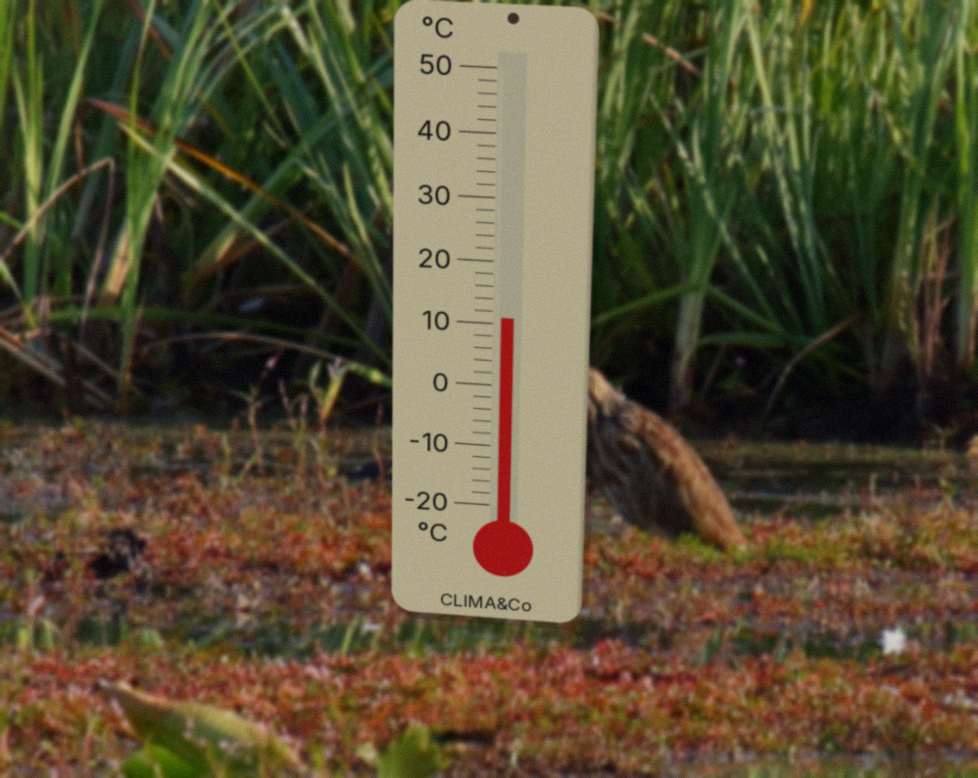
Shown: 11 (°C)
